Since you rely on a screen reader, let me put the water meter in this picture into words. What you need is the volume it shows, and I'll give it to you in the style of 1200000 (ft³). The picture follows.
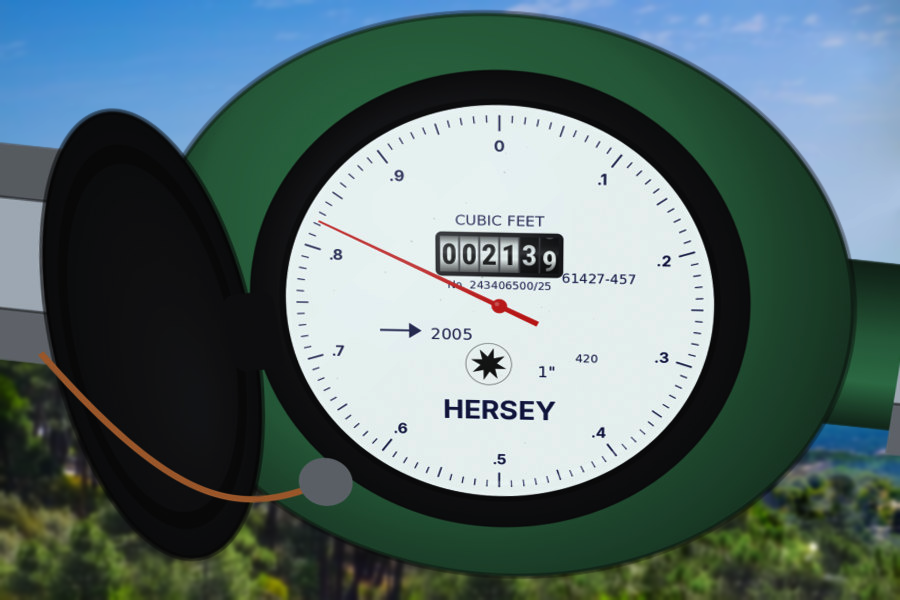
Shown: 2138.82 (ft³)
